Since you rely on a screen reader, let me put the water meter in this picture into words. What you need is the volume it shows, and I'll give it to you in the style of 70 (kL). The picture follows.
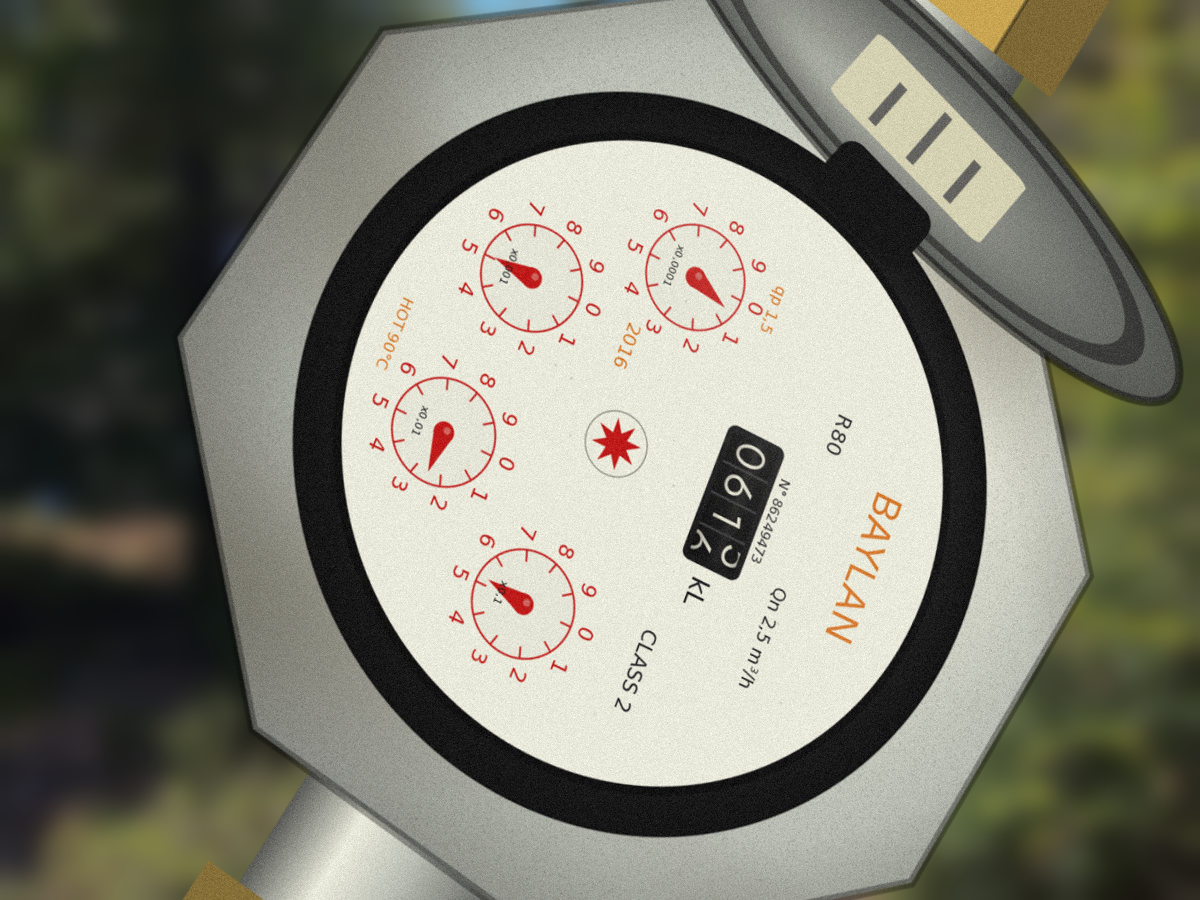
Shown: 615.5250 (kL)
